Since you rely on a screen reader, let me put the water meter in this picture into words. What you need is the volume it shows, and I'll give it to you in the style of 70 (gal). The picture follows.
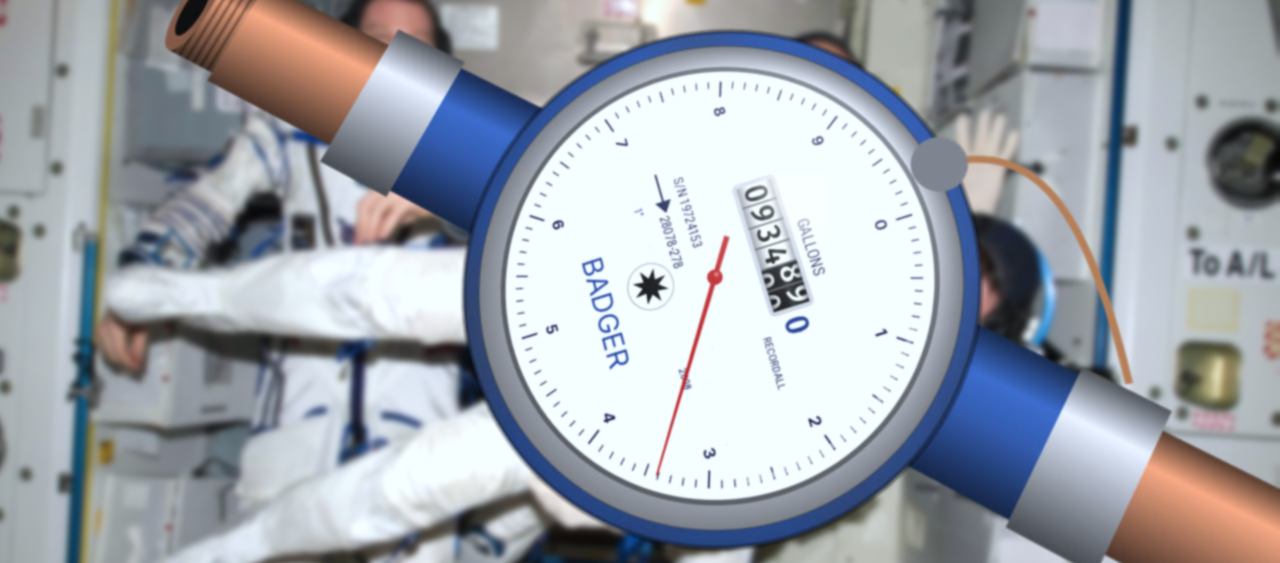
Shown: 934893.4 (gal)
